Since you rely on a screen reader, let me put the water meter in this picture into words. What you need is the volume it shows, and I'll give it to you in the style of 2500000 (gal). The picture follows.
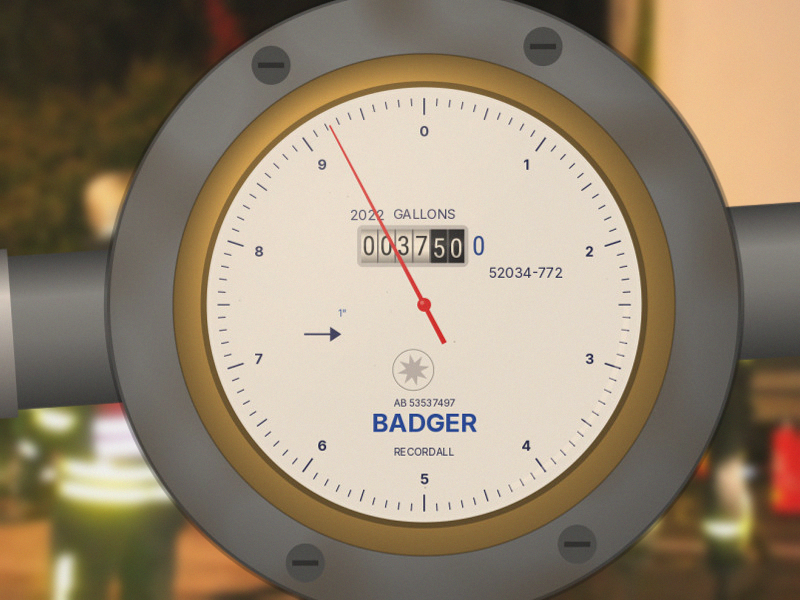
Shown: 37499.2 (gal)
